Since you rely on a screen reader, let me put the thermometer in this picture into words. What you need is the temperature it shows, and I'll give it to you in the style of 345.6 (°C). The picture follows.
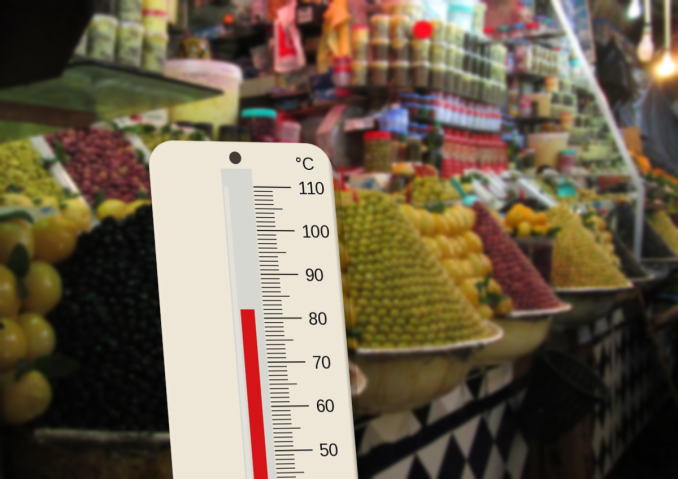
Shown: 82 (°C)
